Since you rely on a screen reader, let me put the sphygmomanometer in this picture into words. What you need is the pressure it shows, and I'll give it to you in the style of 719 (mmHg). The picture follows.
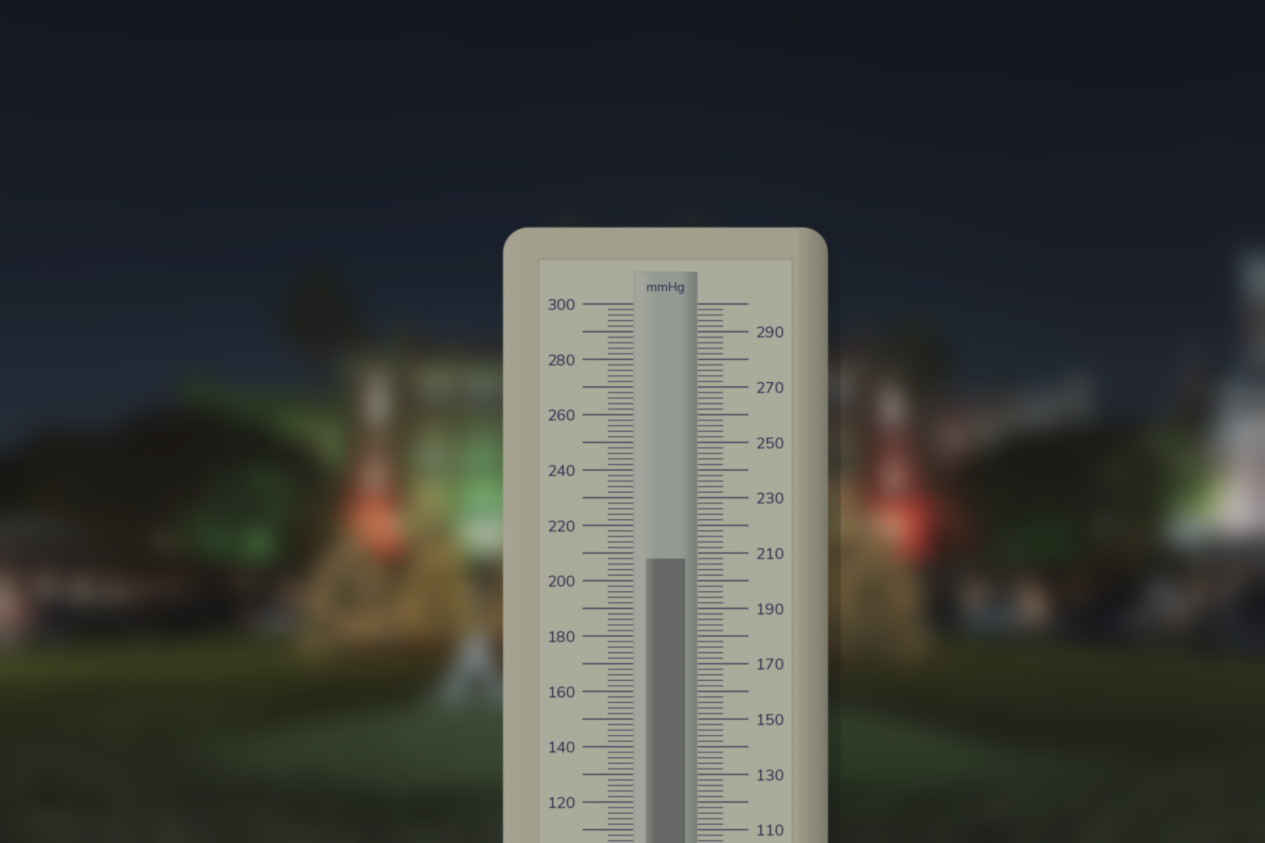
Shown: 208 (mmHg)
